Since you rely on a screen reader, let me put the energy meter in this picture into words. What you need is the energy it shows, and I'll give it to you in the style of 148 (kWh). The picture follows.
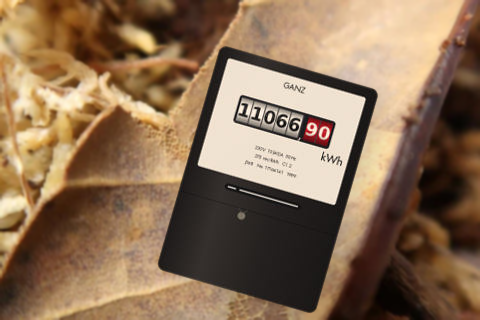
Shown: 11066.90 (kWh)
